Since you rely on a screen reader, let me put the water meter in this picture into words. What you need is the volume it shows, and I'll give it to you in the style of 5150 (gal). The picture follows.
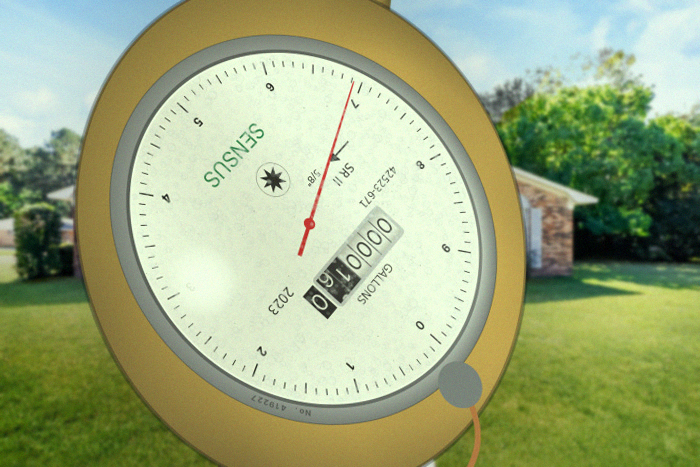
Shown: 156.9 (gal)
